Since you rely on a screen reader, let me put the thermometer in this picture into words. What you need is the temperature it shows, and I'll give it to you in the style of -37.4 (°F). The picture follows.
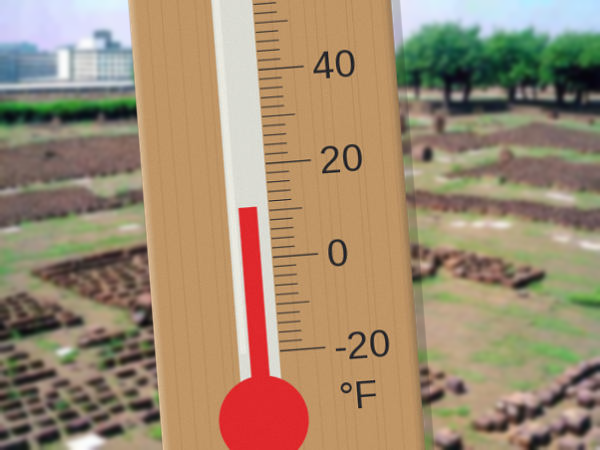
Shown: 11 (°F)
